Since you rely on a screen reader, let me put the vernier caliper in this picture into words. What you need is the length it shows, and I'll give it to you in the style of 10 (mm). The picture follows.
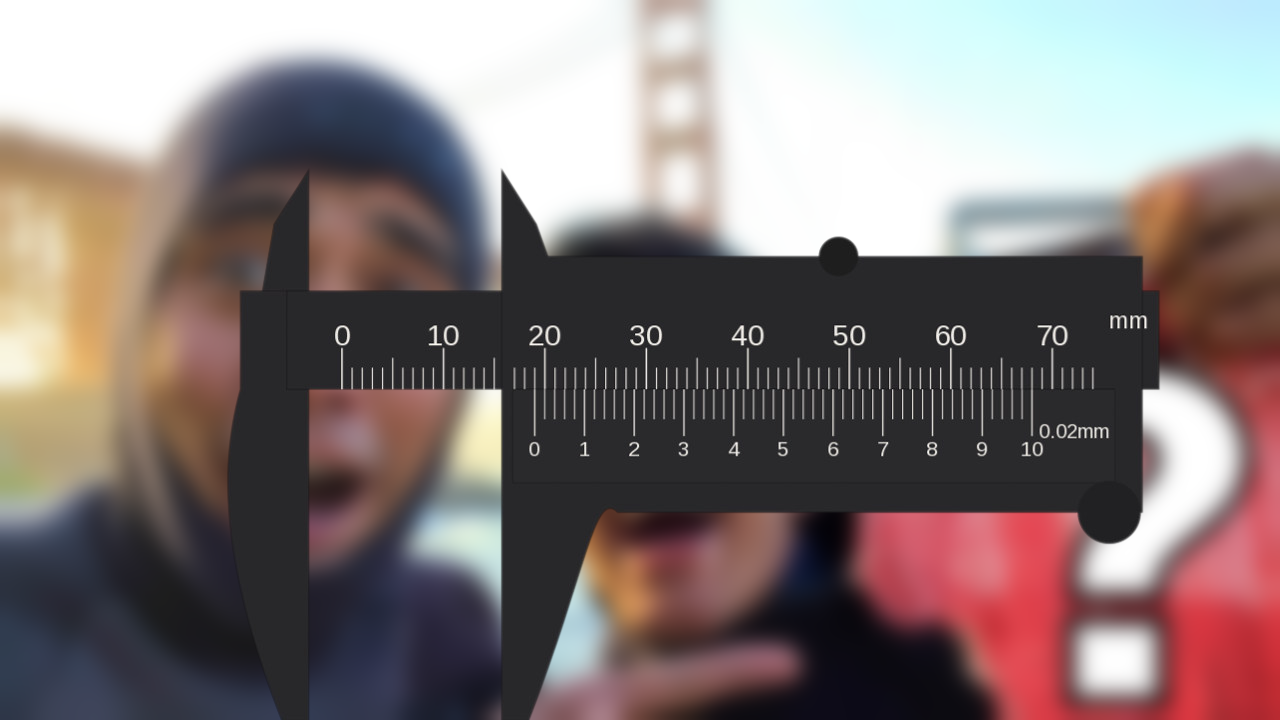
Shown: 19.0 (mm)
